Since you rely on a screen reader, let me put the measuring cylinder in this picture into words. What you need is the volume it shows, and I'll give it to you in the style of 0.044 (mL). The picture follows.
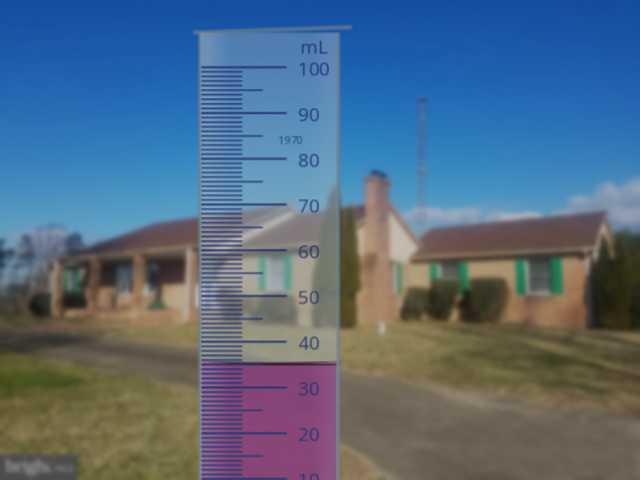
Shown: 35 (mL)
